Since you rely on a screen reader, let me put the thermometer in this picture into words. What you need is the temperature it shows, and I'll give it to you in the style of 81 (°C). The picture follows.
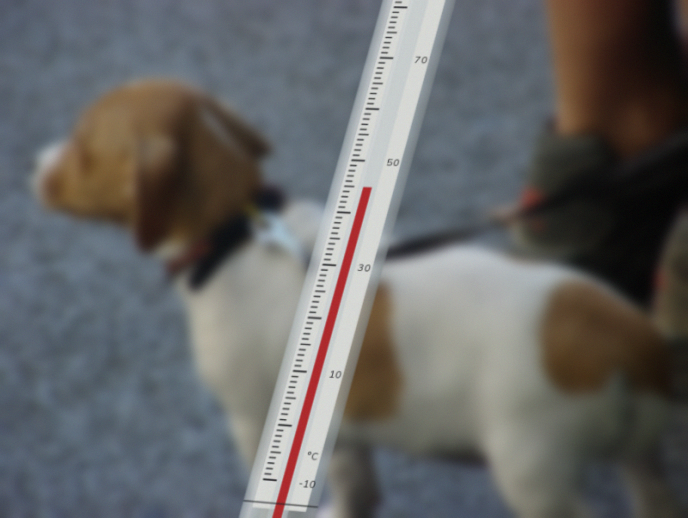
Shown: 45 (°C)
